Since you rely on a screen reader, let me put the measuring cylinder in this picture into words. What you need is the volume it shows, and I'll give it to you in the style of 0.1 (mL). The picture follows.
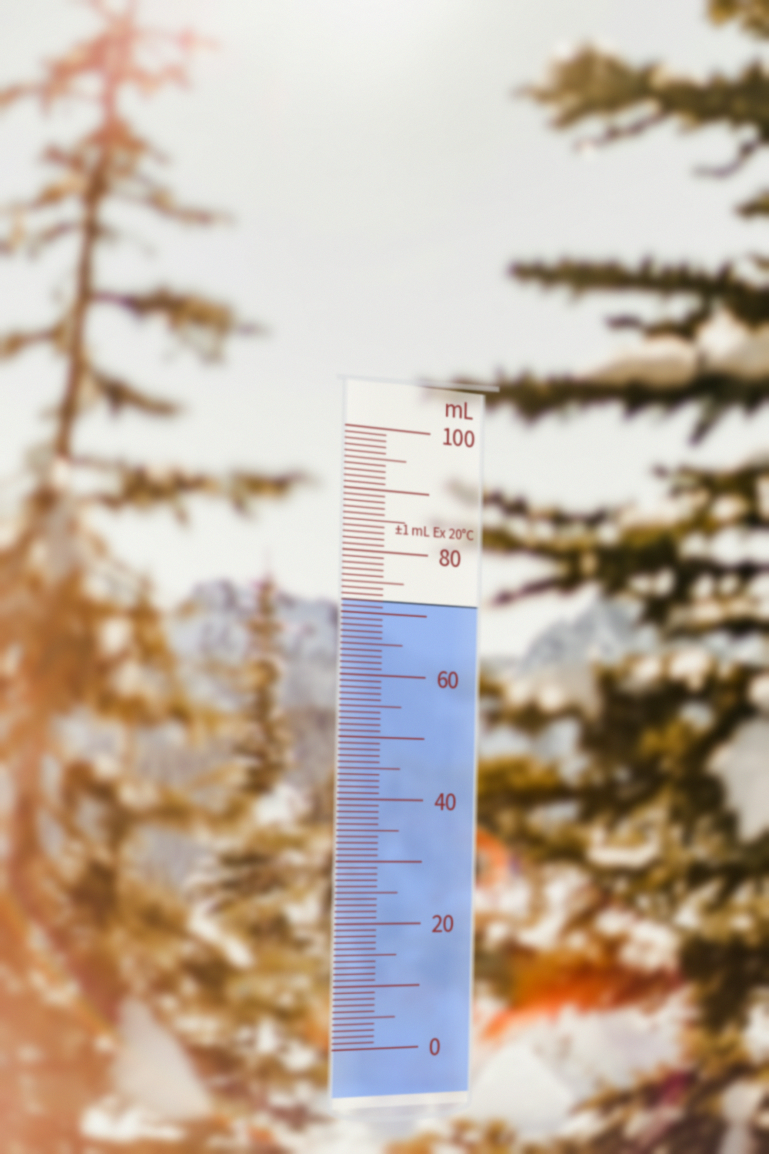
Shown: 72 (mL)
